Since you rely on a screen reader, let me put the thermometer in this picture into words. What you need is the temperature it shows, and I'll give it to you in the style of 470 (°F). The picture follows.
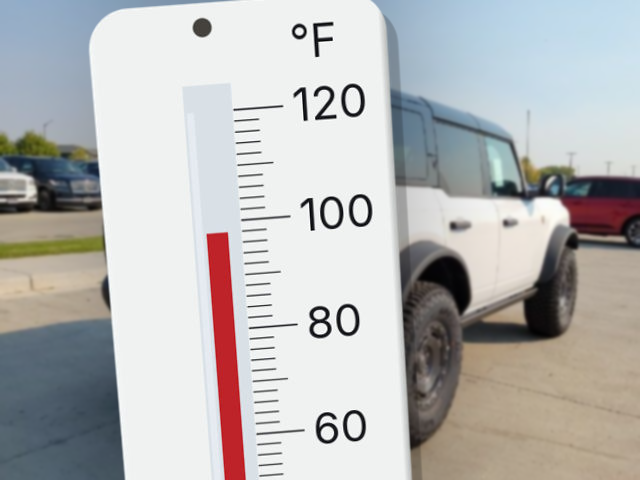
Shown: 98 (°F)
